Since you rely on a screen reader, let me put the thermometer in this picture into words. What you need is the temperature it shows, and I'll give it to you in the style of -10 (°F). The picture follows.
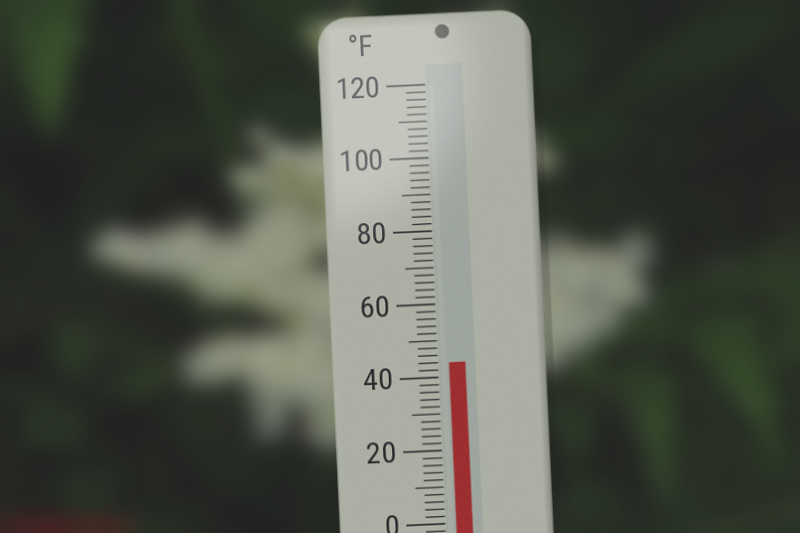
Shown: 44 (°F)
